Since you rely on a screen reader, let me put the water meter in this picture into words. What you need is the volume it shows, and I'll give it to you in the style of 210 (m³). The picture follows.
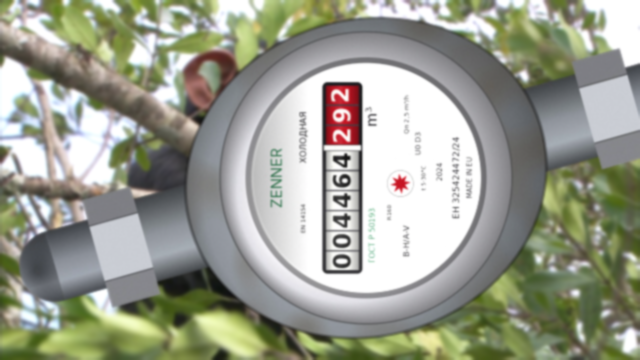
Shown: 4464.292 (m³)
